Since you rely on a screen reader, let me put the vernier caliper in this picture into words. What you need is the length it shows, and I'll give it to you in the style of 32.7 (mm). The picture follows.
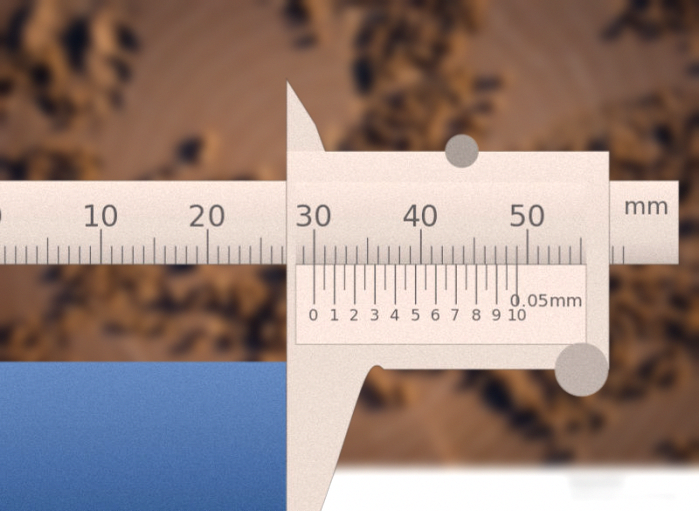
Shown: 30.0 (mm)
